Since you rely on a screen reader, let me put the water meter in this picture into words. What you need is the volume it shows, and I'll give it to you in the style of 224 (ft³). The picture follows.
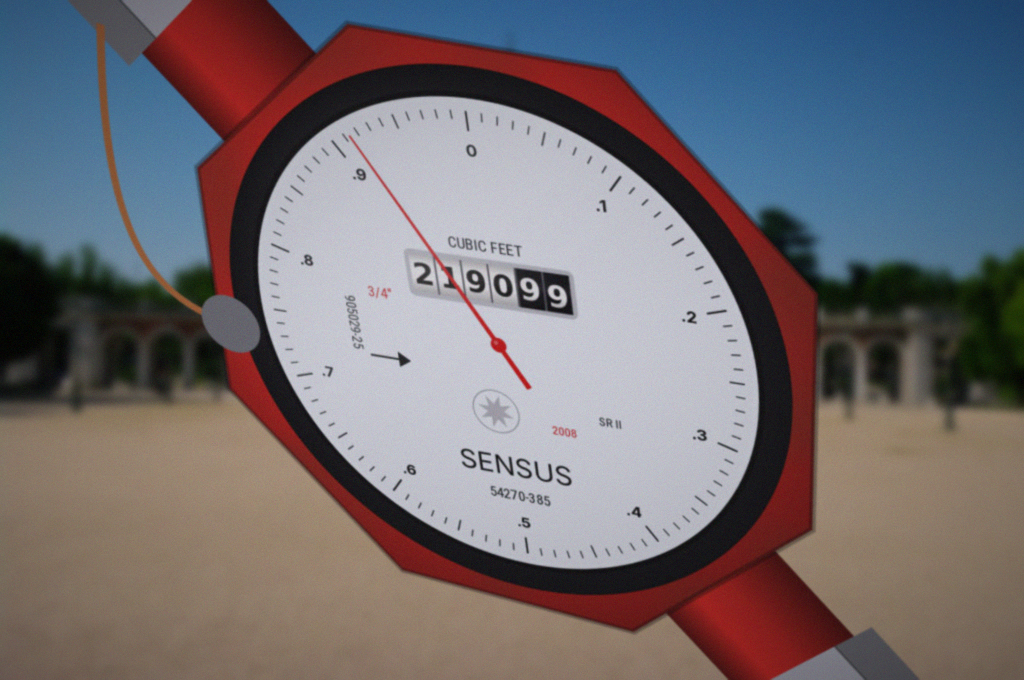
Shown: 219098.91 (ft³)
